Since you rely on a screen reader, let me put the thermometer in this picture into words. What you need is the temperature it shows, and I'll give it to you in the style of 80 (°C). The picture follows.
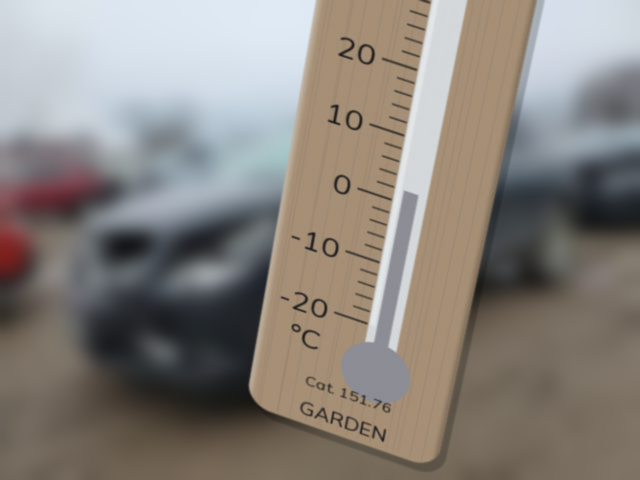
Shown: 2 (°C)
